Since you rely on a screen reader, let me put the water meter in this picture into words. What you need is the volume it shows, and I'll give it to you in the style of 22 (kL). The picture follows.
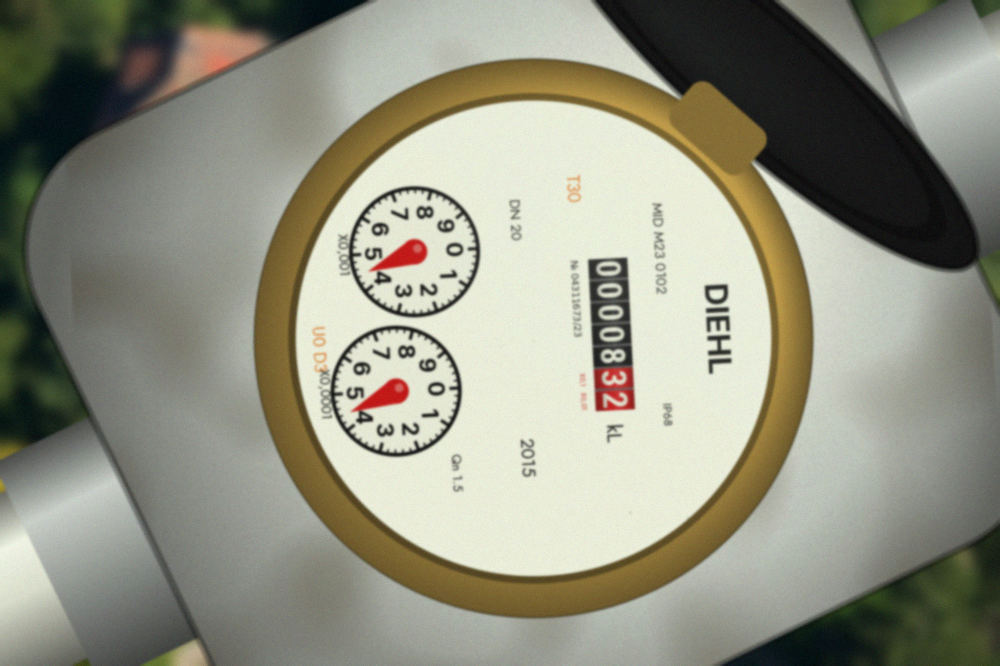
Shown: 8.3244 (kL)
